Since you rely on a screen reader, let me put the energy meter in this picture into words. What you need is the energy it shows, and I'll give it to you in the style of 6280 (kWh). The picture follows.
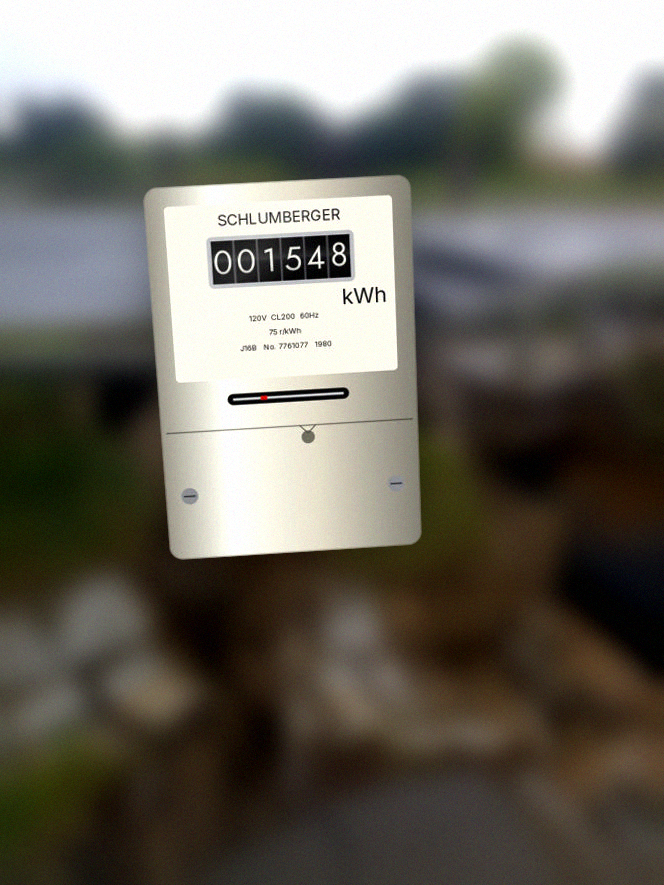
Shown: 1548 (kWh)
